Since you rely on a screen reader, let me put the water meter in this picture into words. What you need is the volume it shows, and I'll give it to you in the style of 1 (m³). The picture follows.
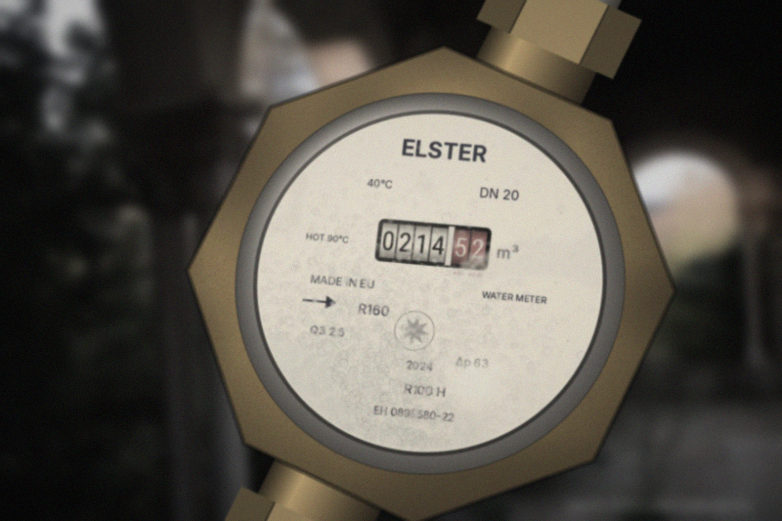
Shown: 214.52 (m³)
